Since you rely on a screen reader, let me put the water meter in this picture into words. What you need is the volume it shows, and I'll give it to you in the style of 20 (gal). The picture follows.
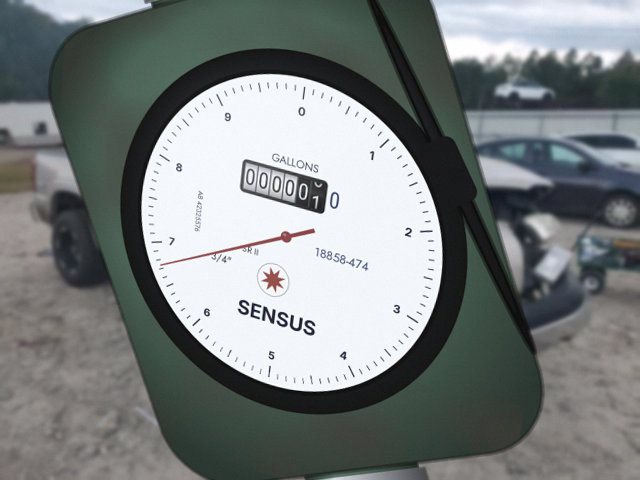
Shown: 6.7 (gal)
